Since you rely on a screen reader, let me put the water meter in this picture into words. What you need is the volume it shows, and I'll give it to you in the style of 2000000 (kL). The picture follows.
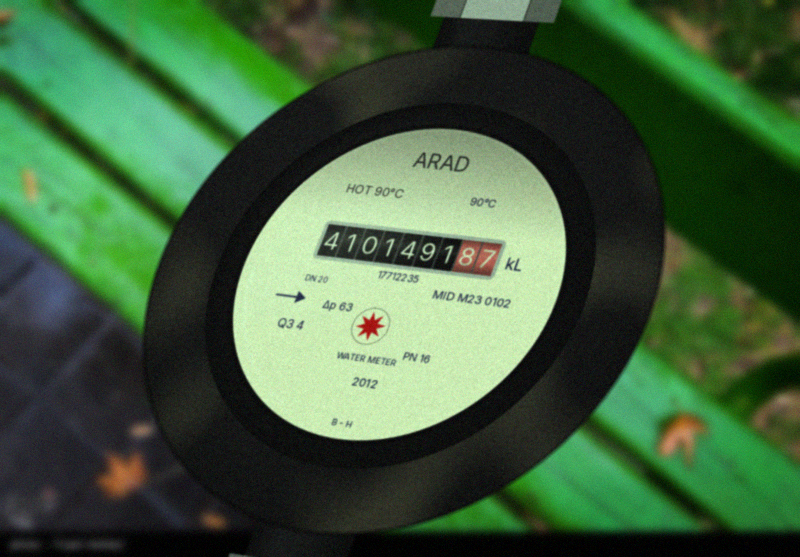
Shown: 4101491.87 (kL)
